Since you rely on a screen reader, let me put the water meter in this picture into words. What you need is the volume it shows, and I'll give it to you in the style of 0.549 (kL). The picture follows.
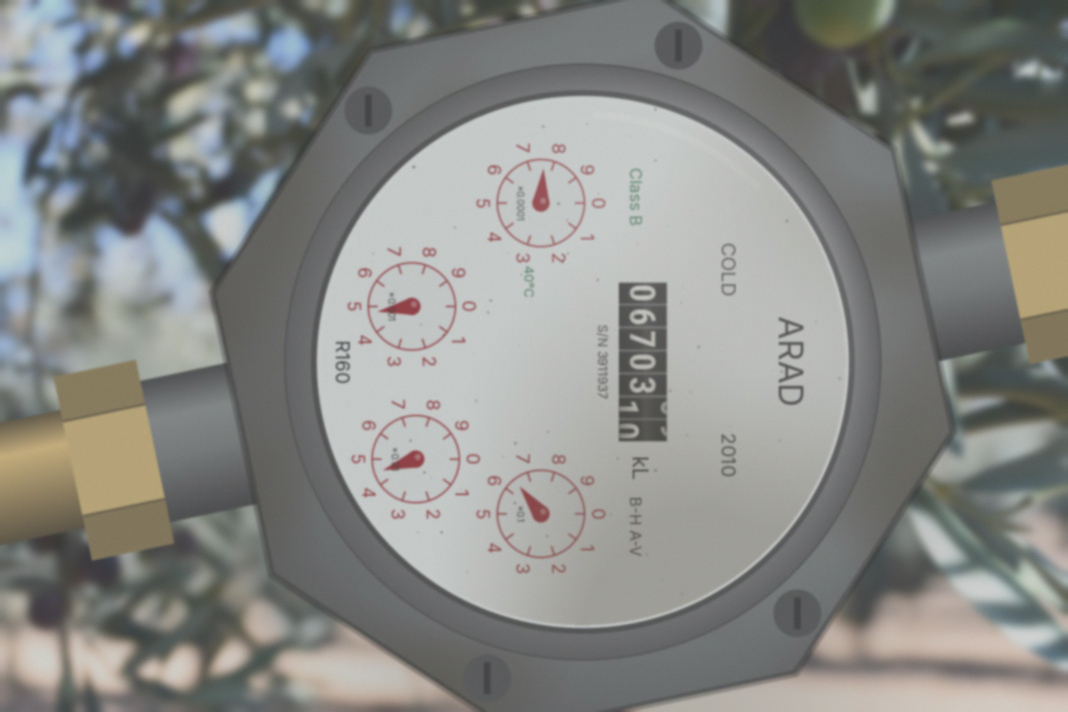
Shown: 670309.6447 (kL)
